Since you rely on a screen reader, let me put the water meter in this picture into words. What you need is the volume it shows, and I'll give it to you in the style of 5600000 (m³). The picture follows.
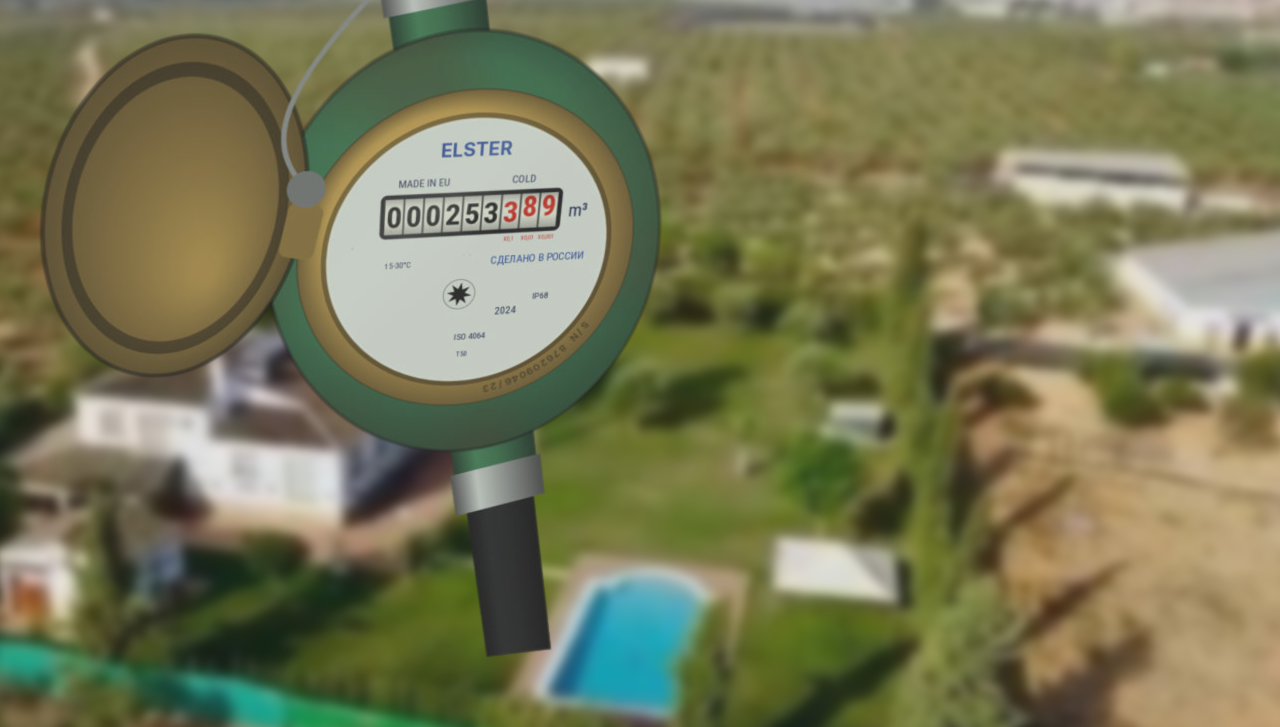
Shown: 253.389 (m³)
